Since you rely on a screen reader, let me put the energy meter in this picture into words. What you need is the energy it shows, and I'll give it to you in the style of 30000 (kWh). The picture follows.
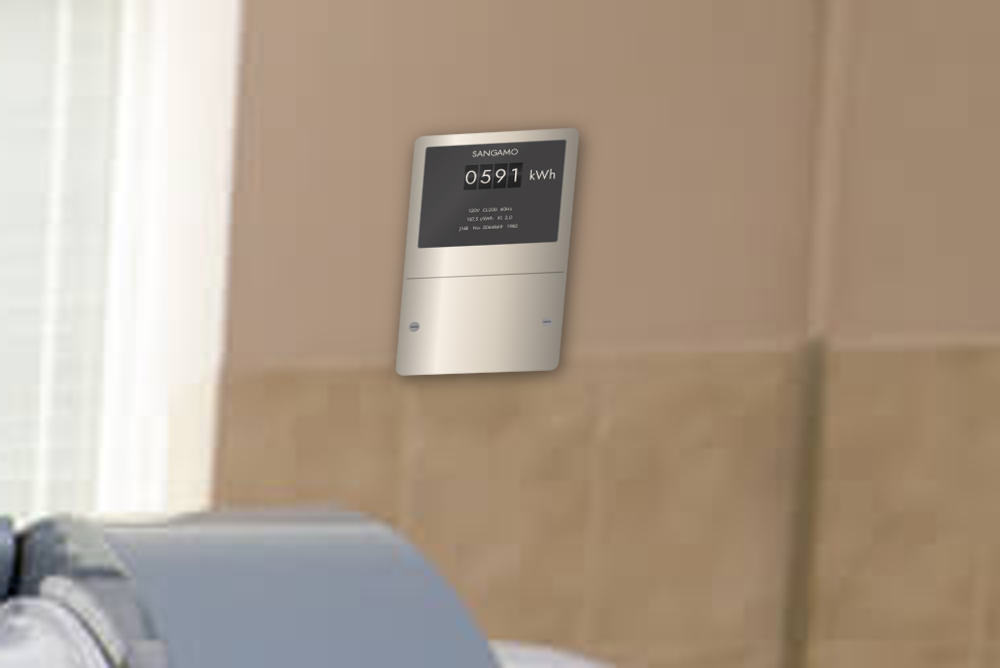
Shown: 591 (kWh)
